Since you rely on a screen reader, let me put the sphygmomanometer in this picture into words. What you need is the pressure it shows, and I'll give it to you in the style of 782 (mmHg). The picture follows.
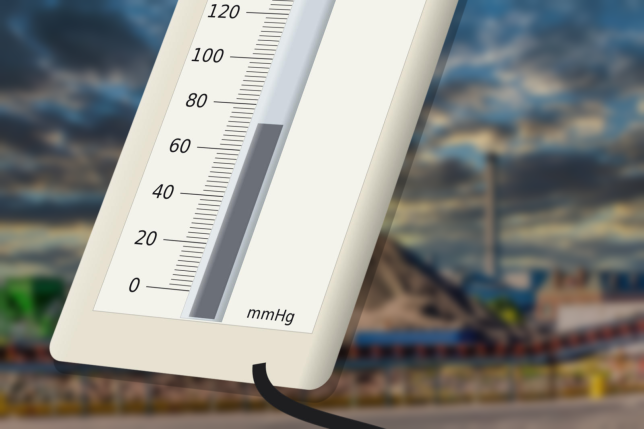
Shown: 72 (mmHg)
